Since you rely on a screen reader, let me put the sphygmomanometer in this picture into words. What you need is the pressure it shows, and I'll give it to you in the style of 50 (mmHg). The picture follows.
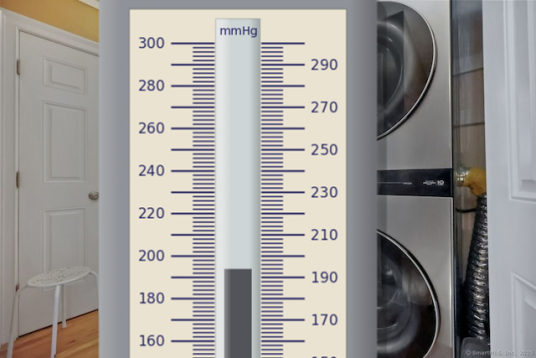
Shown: 194 (mmHg)
